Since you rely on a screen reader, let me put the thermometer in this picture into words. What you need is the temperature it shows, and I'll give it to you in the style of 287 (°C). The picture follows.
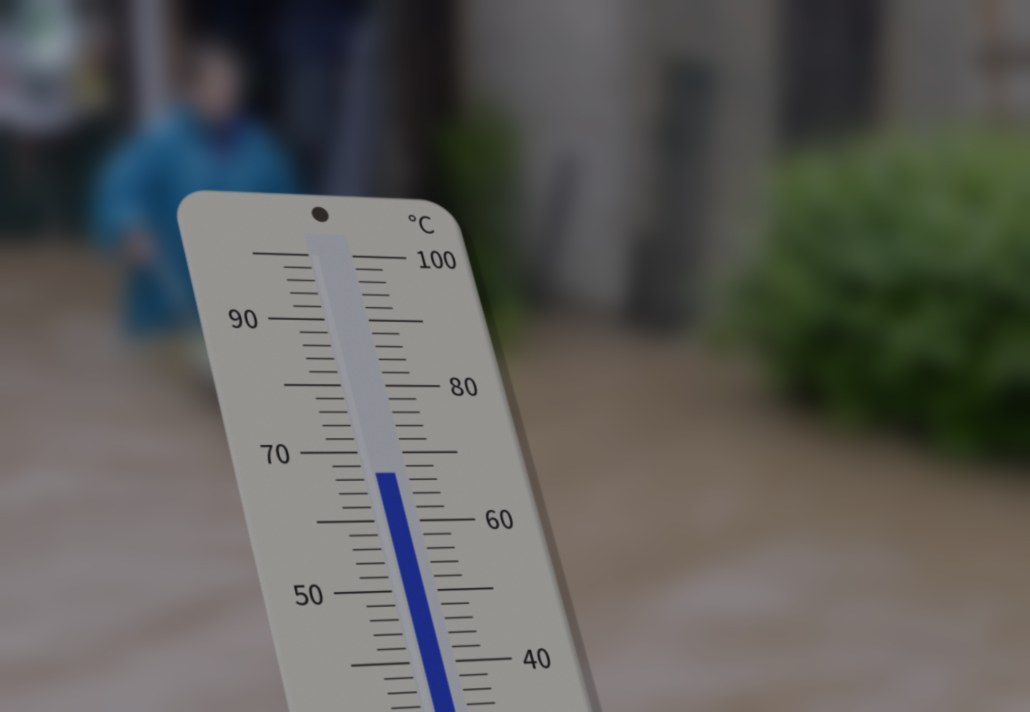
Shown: 67 (°C)
